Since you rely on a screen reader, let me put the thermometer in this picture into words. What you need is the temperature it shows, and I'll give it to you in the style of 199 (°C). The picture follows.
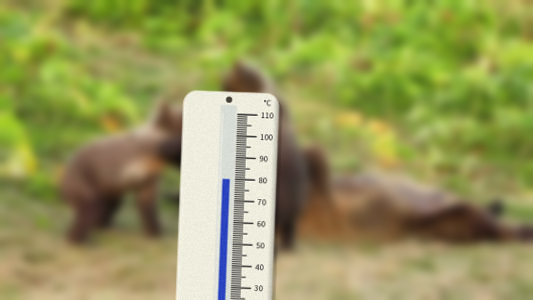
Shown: 80 (°C)
